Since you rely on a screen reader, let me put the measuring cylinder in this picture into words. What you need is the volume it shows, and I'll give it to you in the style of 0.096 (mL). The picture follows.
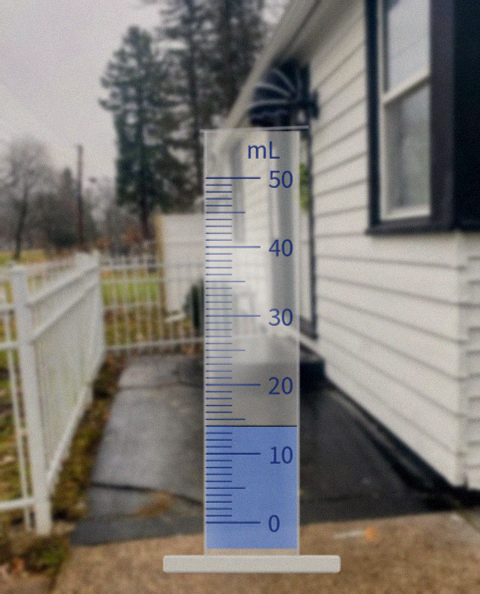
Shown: 14 (mL)
